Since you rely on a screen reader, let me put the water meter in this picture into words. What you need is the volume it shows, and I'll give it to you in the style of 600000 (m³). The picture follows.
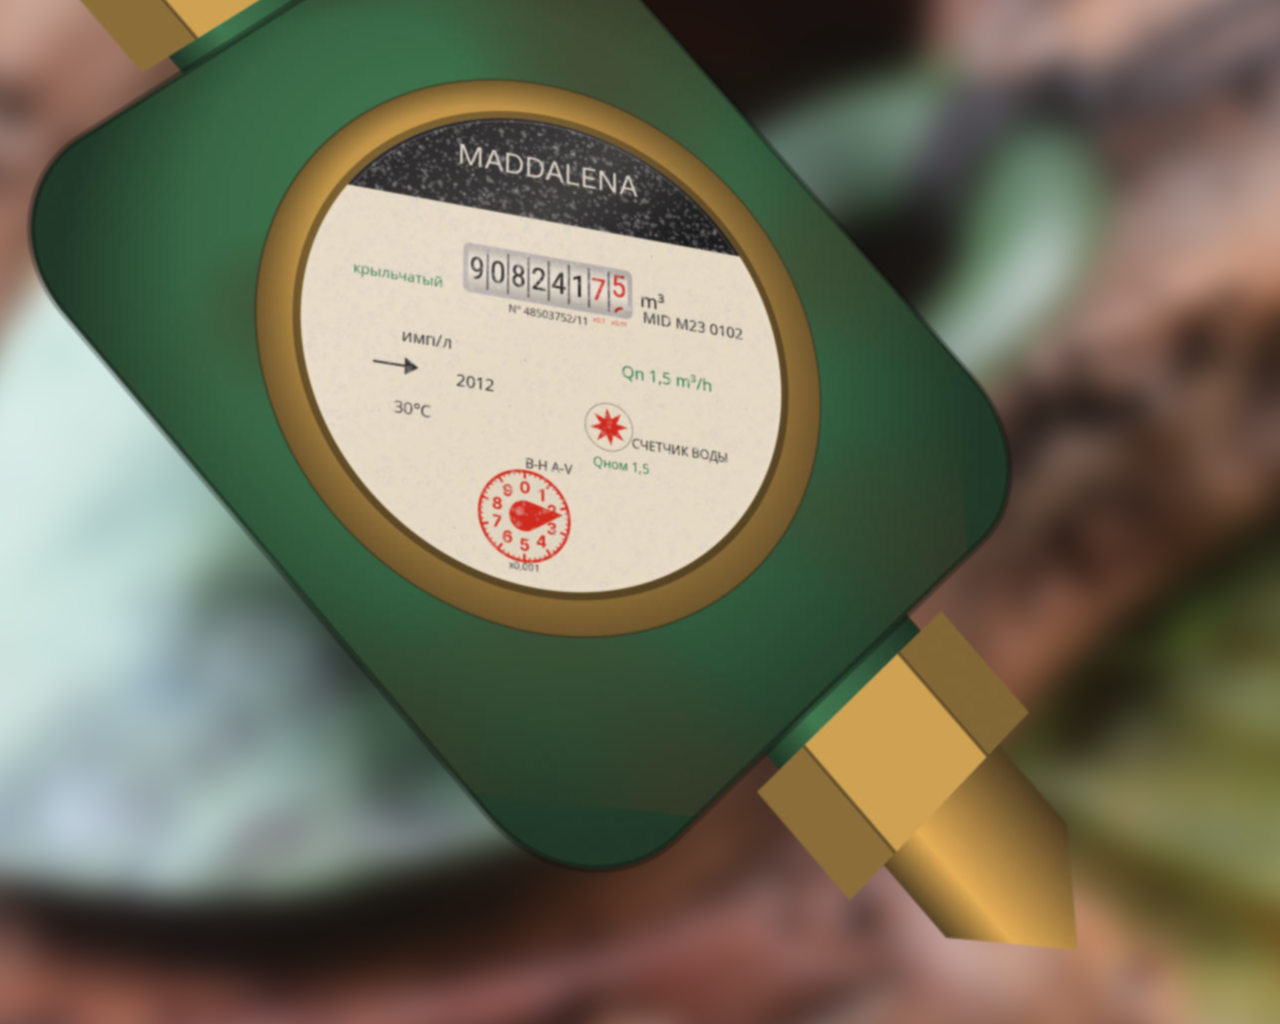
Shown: 908241.752 (m³)
